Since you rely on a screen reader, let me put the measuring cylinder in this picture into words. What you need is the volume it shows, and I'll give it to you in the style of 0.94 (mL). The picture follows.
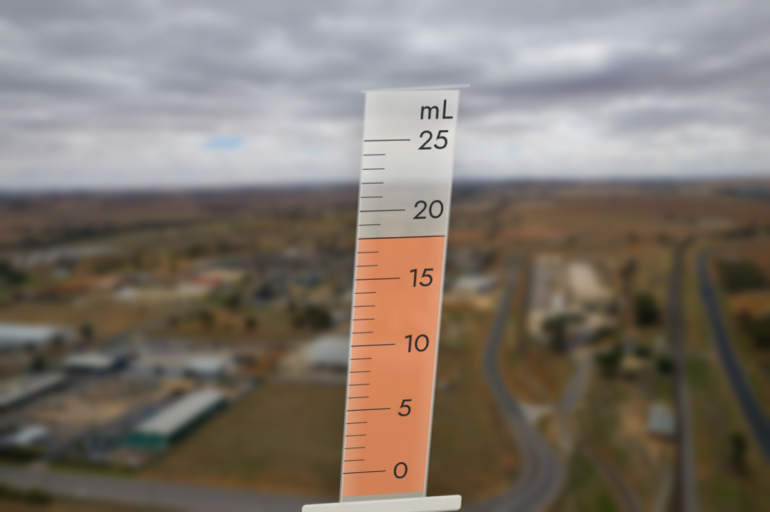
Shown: 18 (mL)
